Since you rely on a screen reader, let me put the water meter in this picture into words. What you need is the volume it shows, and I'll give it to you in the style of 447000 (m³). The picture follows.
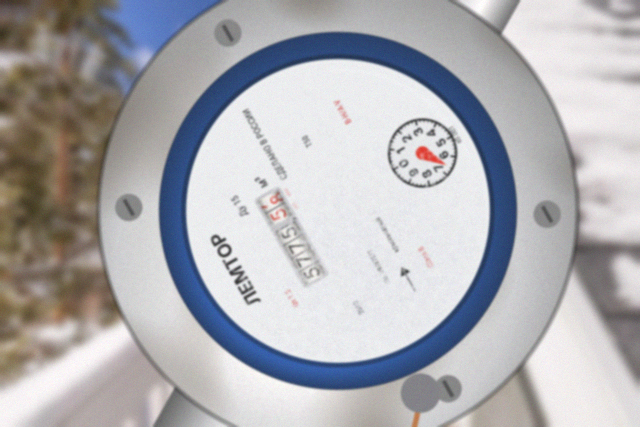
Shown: 5775.576 (m³)
